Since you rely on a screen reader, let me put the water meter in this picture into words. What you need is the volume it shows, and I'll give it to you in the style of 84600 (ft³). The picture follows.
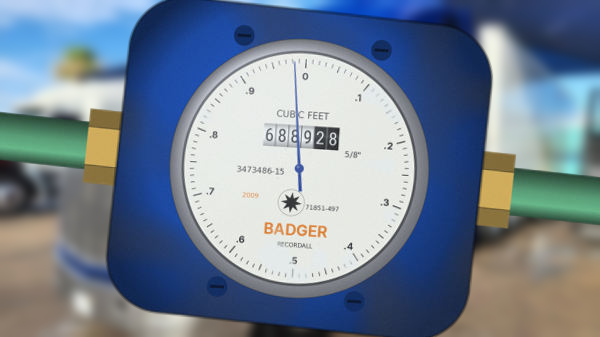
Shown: 688927.98 (ft³)
